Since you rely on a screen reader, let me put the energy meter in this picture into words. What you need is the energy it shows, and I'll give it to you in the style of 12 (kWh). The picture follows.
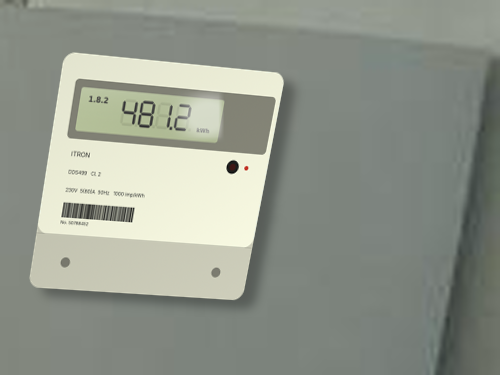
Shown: 481.2 (kWh)
